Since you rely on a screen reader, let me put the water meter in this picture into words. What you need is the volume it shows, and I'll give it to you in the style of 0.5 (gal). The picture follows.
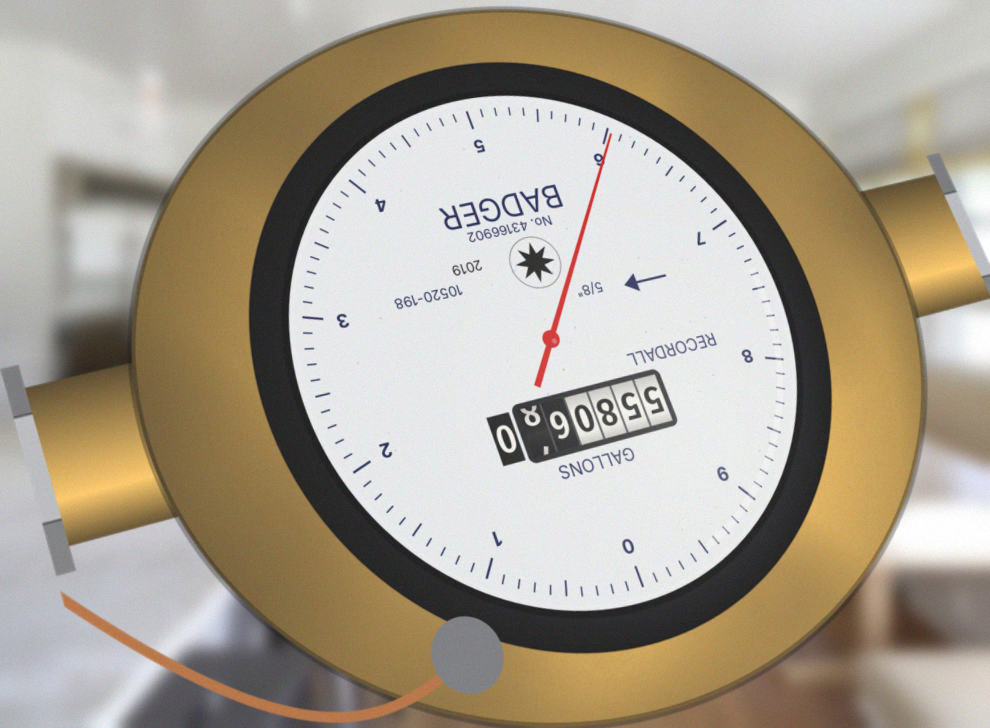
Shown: 5580676.0 (gal)
